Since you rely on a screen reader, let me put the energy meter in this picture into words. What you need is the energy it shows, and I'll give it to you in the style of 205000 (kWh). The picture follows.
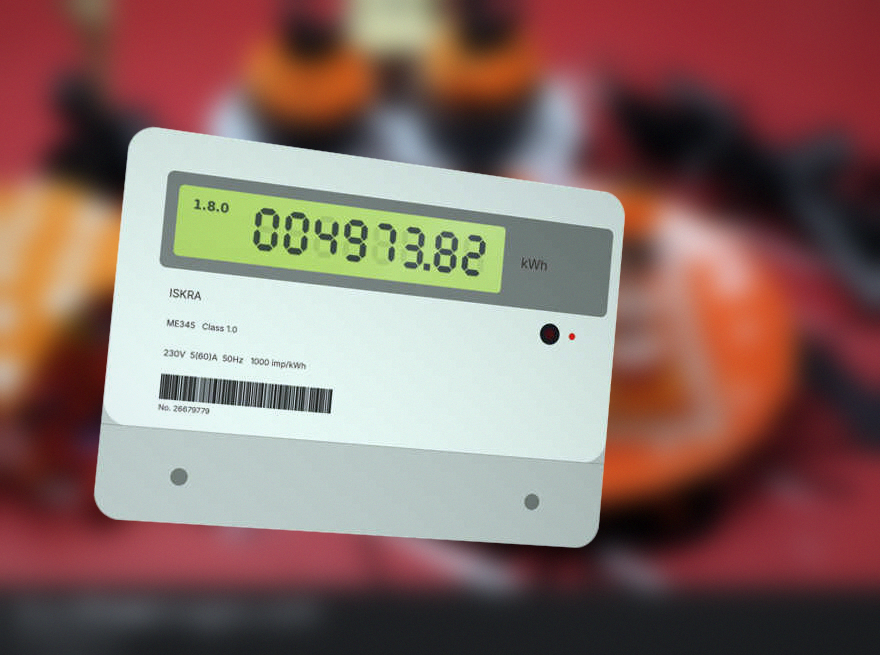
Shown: 4973.82 (kWh)
